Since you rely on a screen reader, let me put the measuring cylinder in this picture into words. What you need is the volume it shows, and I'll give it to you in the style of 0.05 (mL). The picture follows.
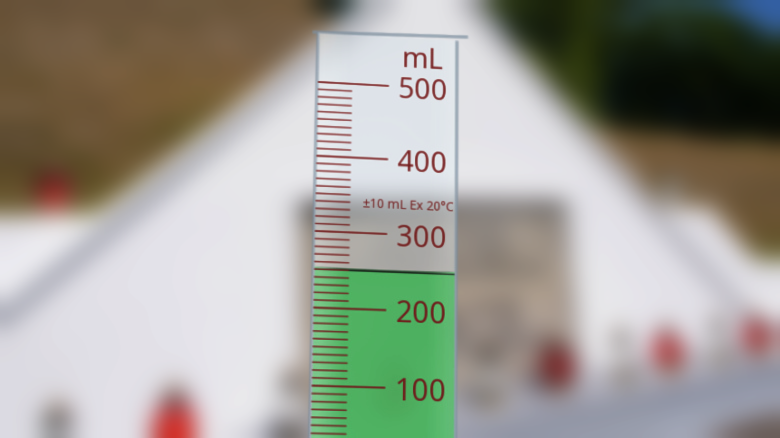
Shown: 250 (mL)
